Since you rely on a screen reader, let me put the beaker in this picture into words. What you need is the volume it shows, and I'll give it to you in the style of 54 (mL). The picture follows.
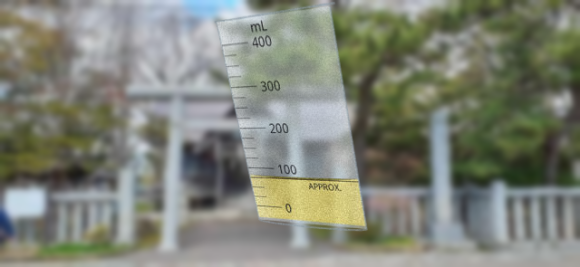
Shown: 75 (mL)
